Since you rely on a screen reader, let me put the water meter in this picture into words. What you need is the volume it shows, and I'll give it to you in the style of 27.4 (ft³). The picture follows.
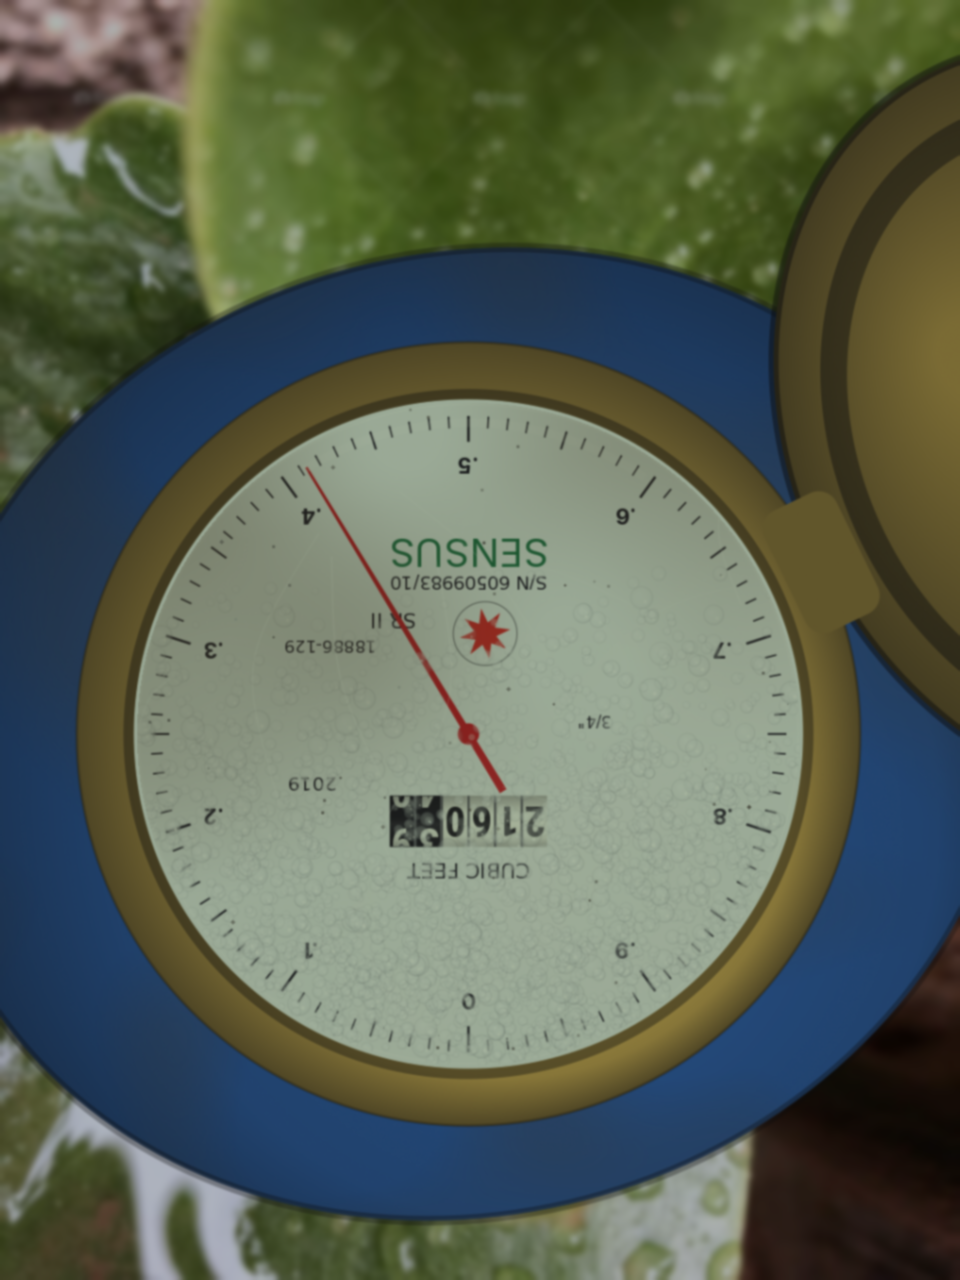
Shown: 216039.41 (ft³)
